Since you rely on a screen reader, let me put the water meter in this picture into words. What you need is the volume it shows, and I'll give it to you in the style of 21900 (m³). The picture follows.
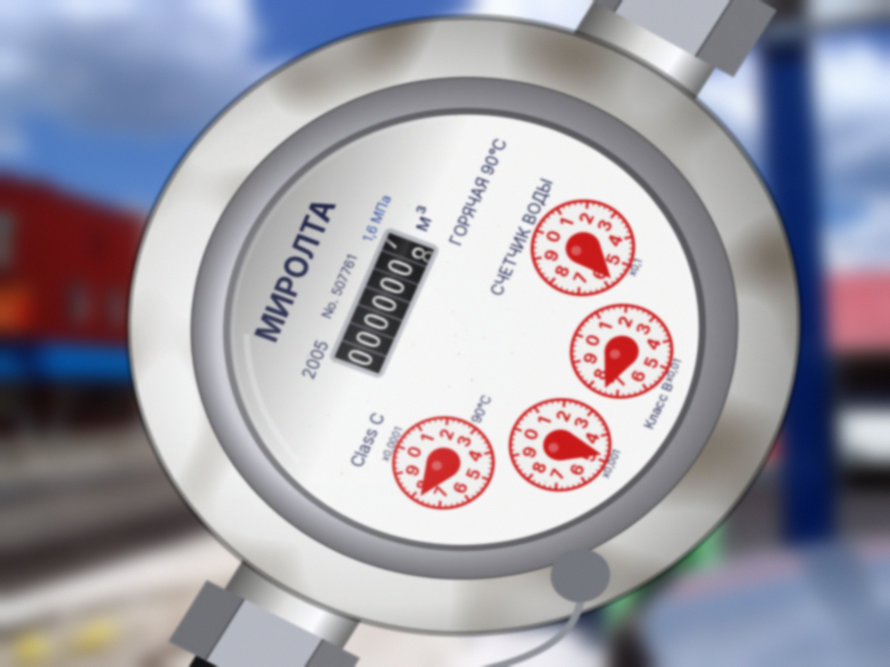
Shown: 7.5747 (m³)
